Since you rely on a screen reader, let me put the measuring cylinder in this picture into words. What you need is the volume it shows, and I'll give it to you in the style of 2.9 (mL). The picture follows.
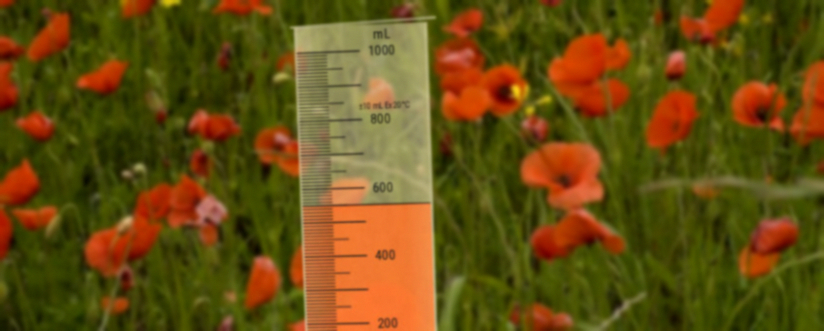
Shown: 550 (mL)
